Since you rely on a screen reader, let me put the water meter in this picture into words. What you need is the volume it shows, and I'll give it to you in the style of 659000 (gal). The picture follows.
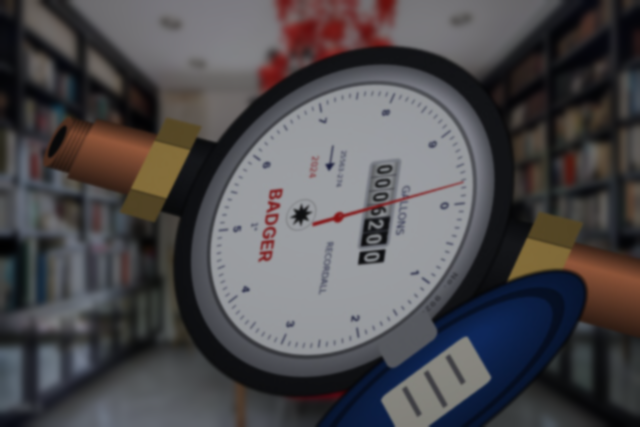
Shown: 6199.7 (gal)
